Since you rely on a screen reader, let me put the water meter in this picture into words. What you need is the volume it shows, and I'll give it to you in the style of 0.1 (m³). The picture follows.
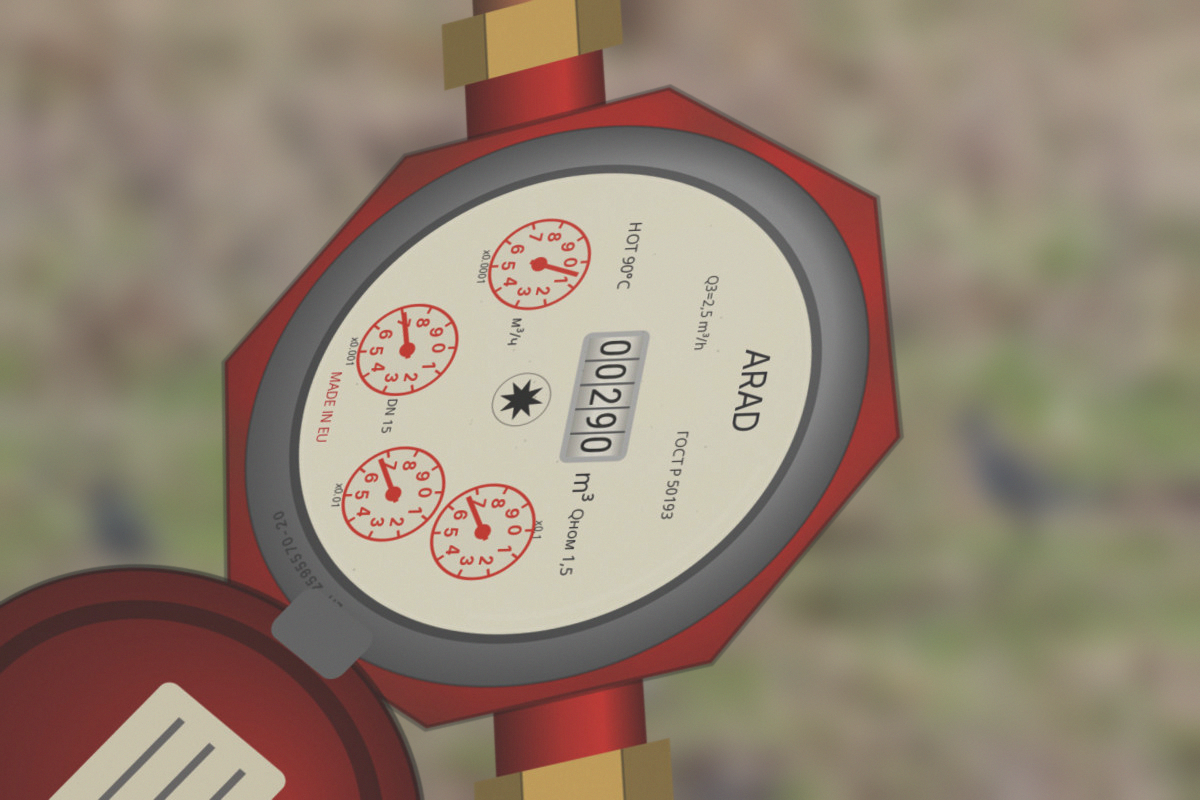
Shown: 290.6670 (m³)
